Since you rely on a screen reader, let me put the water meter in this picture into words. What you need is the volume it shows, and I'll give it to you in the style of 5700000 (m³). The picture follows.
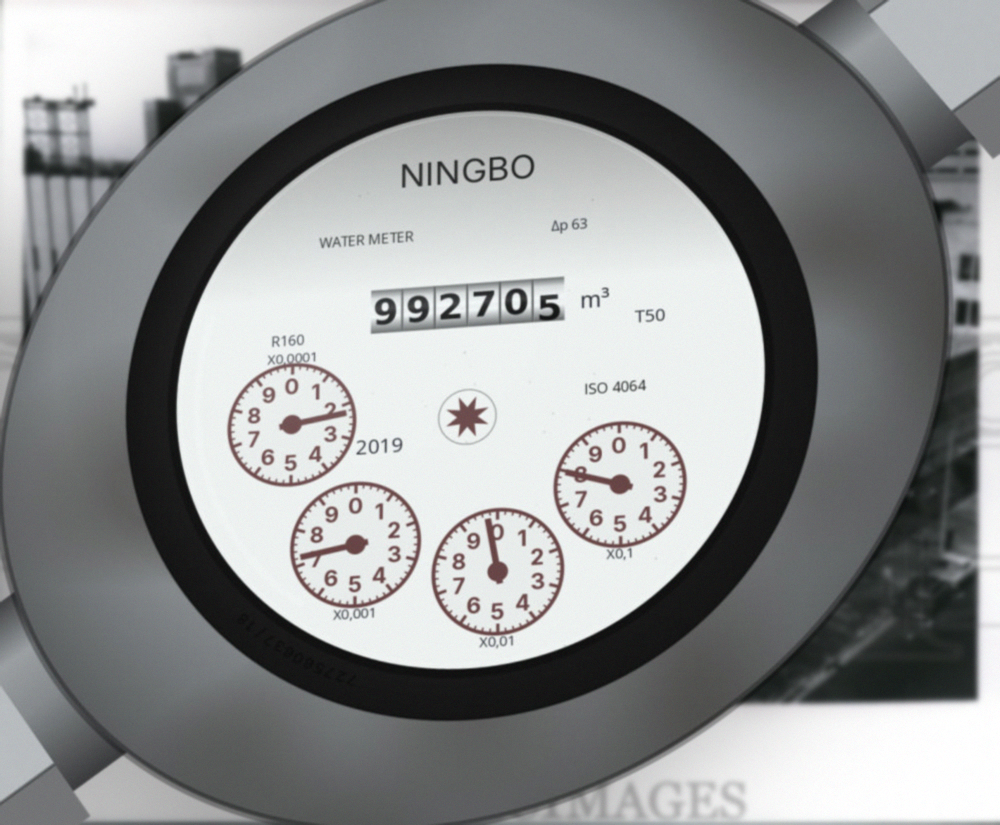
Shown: 992704.7972 (m³)
